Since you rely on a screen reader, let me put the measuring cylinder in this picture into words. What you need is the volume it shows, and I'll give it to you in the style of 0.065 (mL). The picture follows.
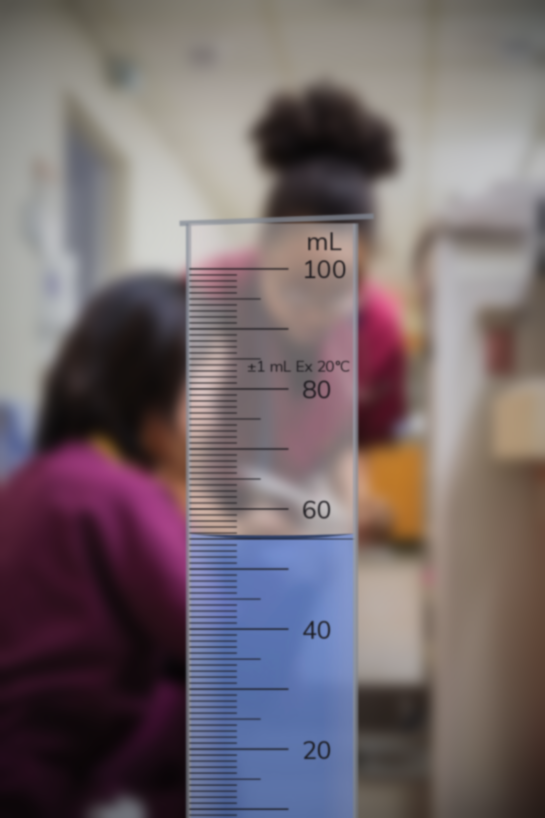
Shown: 55 (mL)
